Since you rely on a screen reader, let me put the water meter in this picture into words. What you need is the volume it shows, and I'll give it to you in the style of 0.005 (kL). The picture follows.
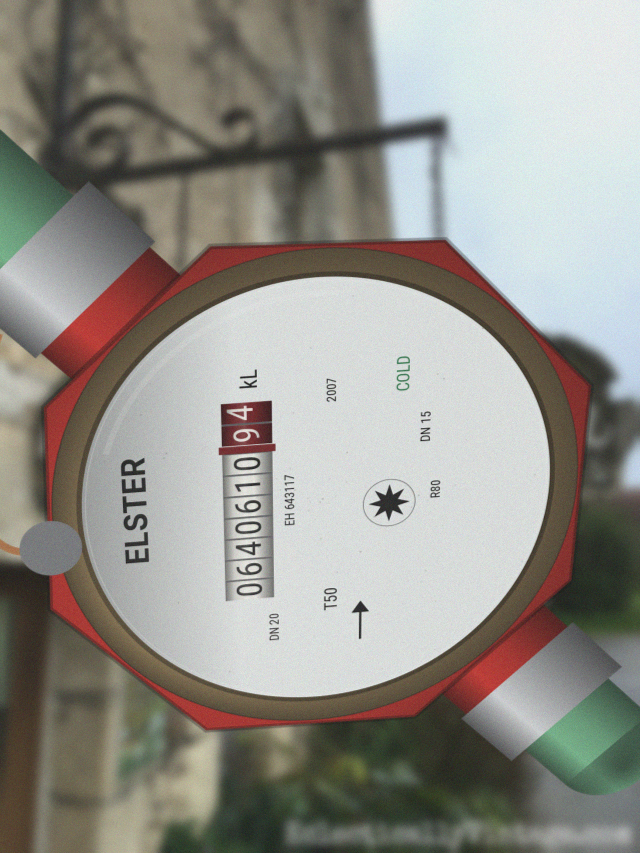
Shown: 640610.94 (kL)
